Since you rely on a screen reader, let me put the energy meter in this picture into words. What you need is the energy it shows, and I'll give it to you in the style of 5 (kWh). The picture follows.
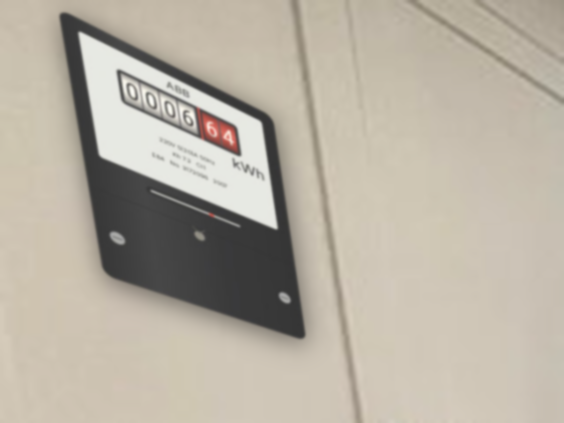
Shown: 6.64 (kWh)
